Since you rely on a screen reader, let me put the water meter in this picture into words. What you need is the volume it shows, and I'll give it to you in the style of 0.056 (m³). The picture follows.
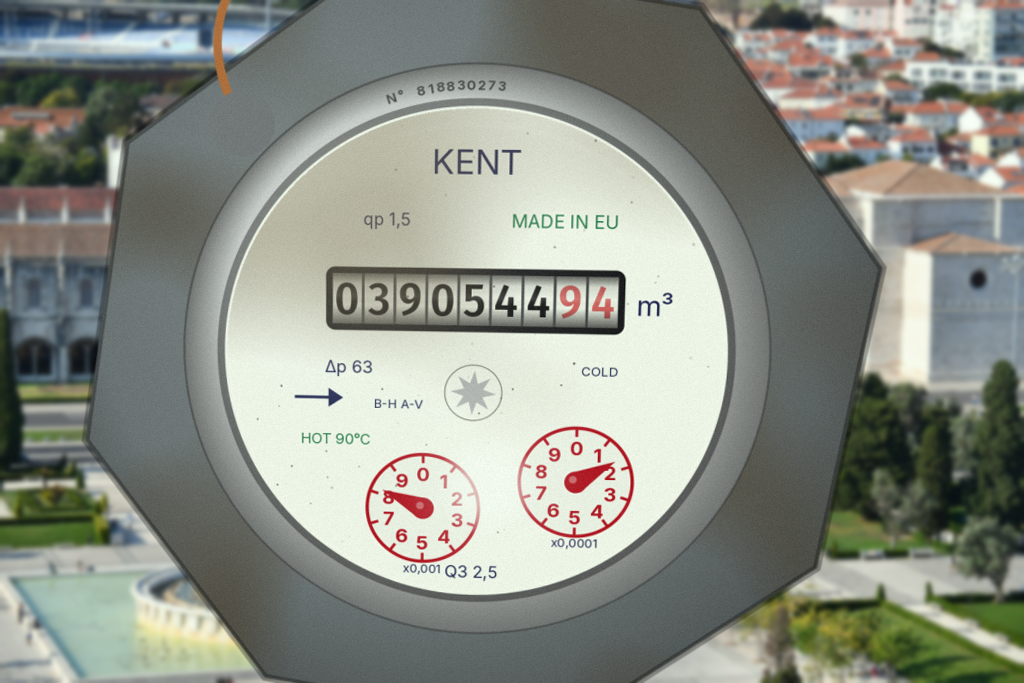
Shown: 390544.9481 (m³)
